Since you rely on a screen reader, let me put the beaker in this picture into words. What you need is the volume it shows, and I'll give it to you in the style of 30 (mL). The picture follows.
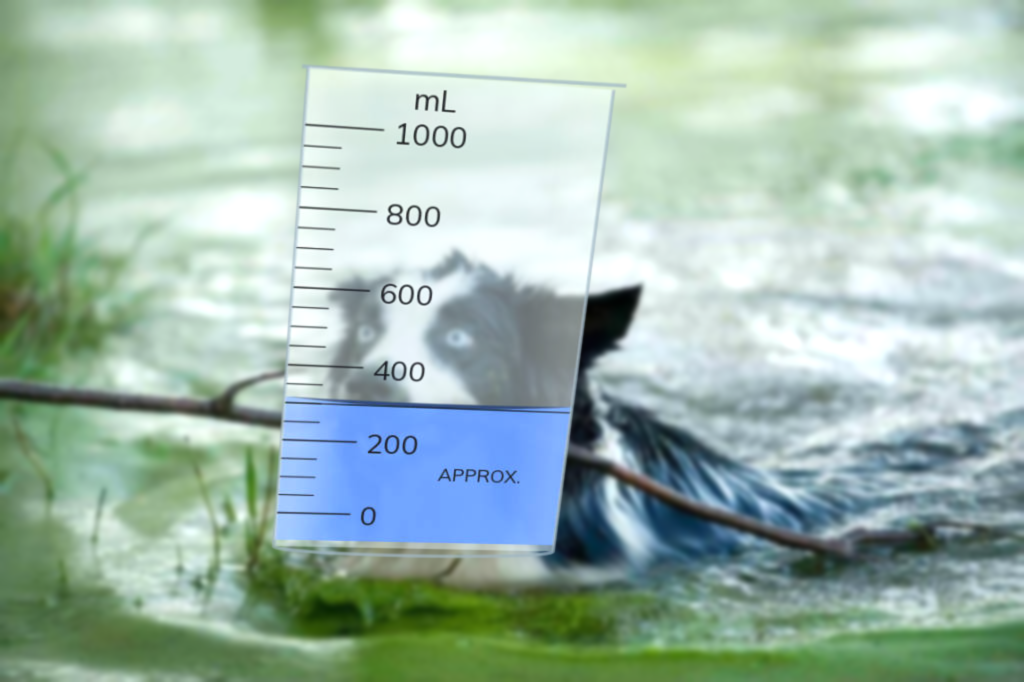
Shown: 300 (mL)
